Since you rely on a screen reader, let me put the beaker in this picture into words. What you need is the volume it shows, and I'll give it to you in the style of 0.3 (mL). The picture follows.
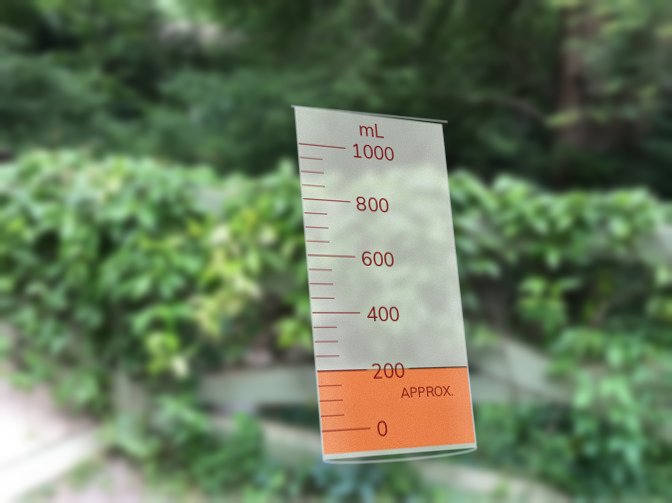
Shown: 200 (mL)
